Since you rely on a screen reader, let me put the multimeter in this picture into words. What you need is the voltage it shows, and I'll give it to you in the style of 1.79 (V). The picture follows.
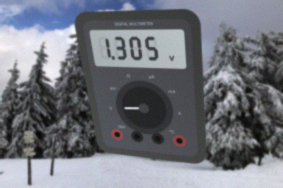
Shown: 1.305 (V)
